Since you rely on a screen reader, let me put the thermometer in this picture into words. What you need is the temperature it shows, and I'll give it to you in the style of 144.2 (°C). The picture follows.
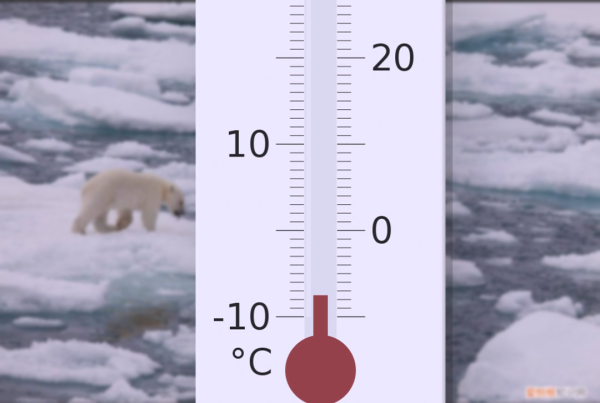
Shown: -7.5 (°C)
